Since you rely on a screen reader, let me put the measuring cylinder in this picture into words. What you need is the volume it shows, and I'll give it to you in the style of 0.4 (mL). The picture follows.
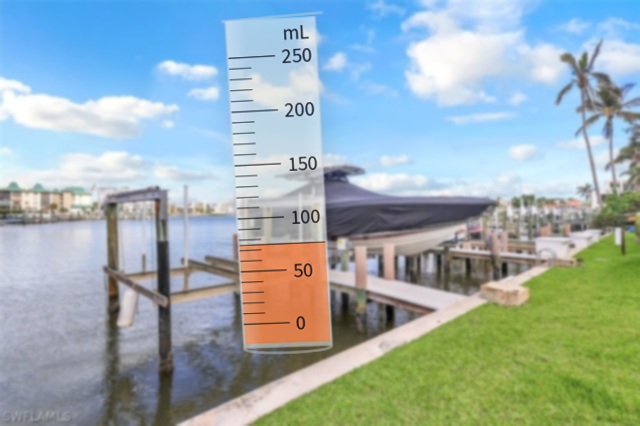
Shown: 75 (mL)
